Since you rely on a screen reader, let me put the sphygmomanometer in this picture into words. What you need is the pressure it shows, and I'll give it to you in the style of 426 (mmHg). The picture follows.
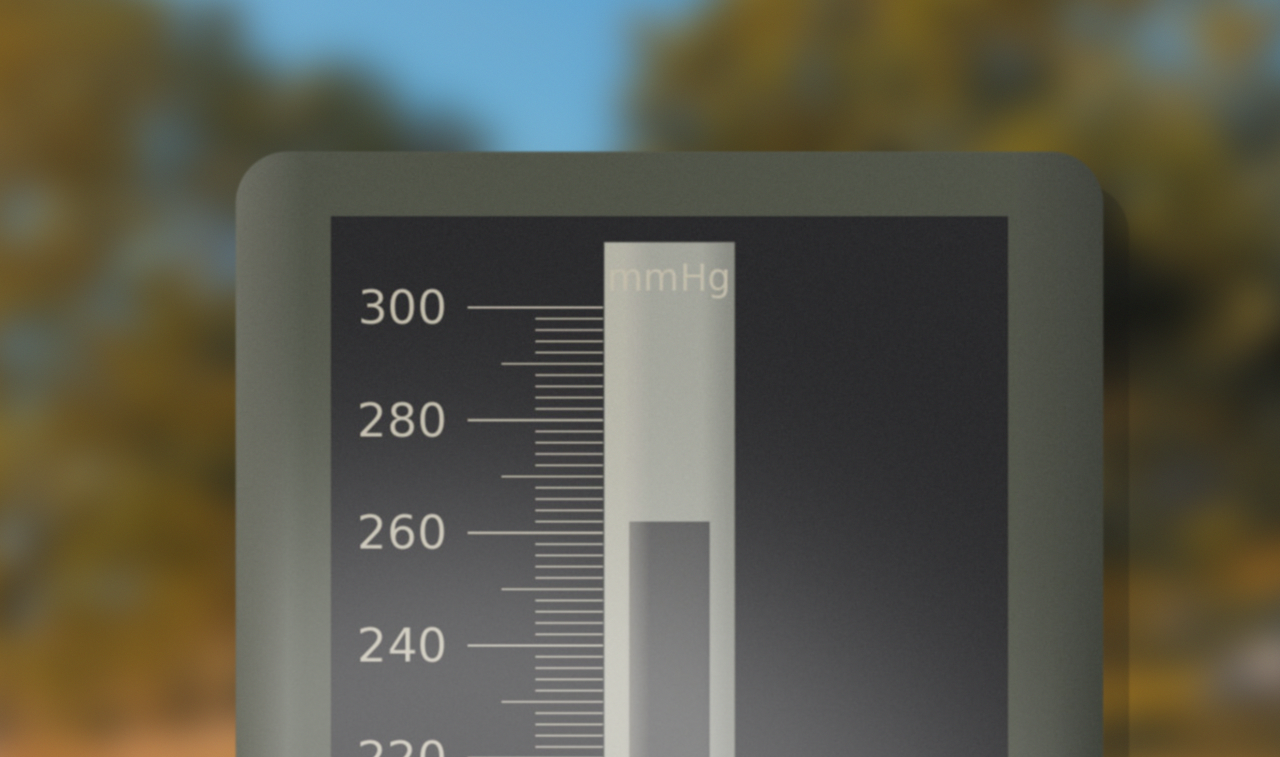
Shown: 262 (mmHg)
